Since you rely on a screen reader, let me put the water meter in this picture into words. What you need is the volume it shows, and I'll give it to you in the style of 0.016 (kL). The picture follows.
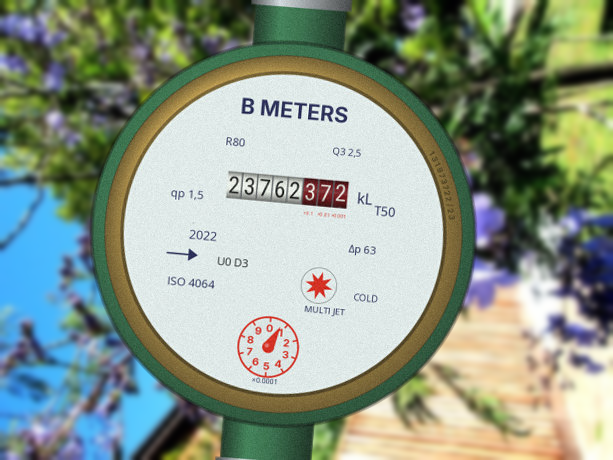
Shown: 23762.3720 (kL)
